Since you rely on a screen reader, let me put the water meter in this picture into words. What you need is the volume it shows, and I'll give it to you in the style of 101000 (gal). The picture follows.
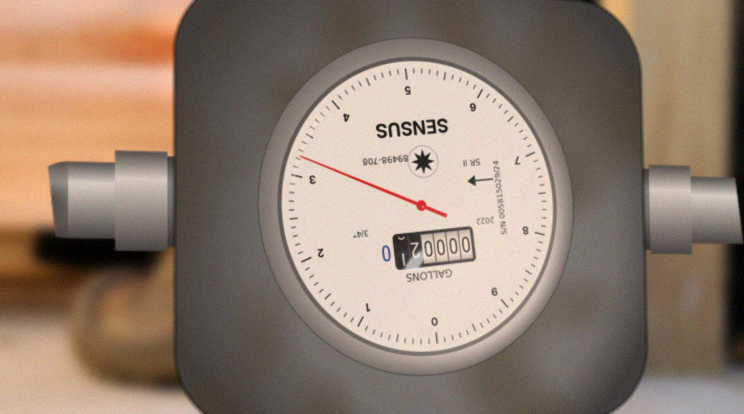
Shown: 213.2 (gal)
